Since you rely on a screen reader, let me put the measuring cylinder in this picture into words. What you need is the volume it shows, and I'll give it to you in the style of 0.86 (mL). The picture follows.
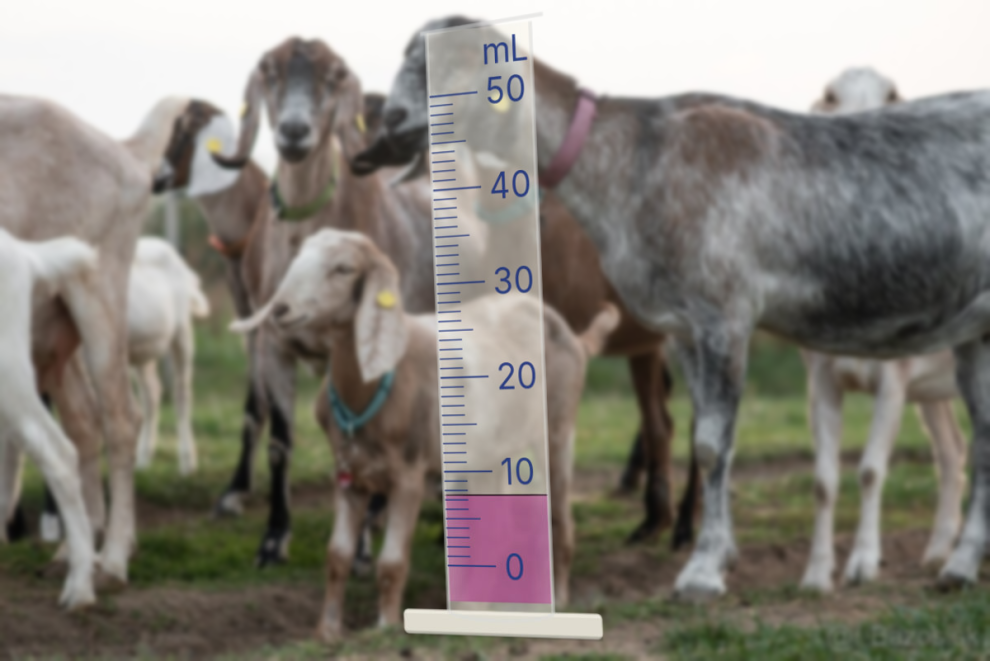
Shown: 7.5 (mL)
